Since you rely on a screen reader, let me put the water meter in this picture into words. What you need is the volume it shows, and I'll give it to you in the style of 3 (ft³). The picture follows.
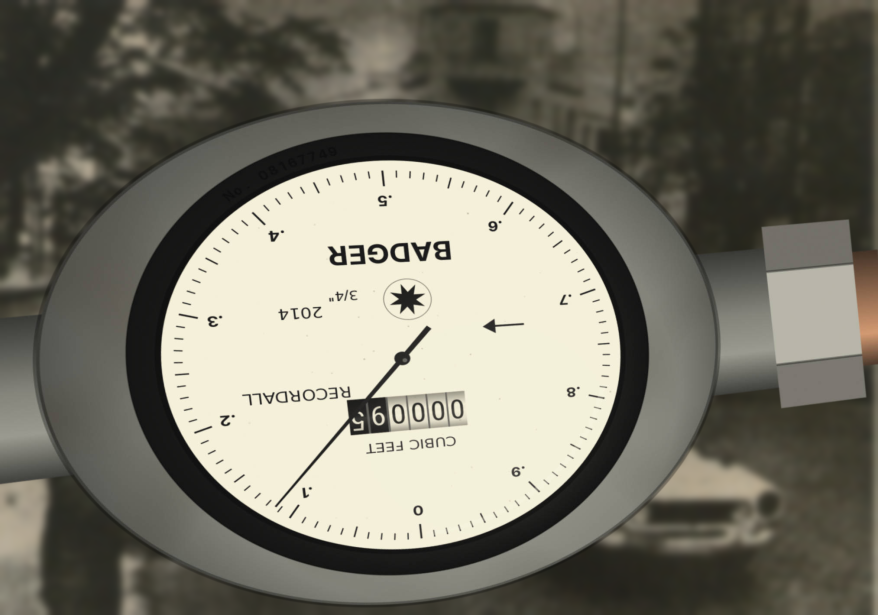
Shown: 95.11 (ft³)
